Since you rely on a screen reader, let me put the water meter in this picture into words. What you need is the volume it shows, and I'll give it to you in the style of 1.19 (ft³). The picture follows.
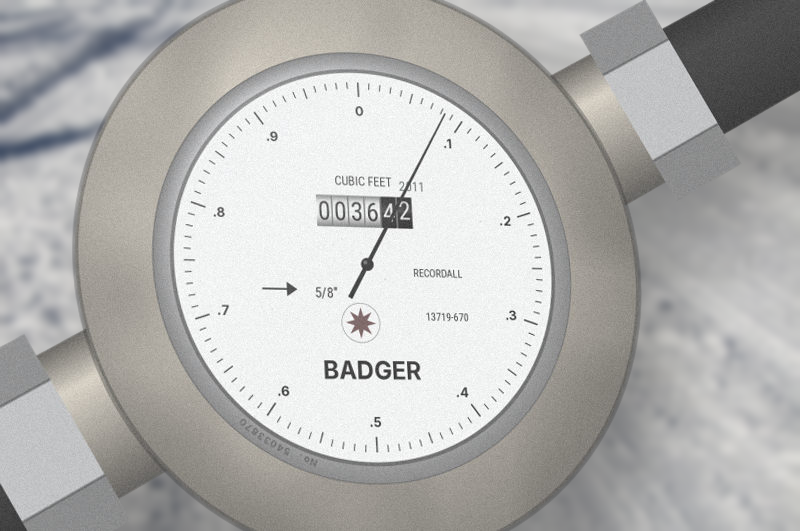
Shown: 3642.08 (ft³)
